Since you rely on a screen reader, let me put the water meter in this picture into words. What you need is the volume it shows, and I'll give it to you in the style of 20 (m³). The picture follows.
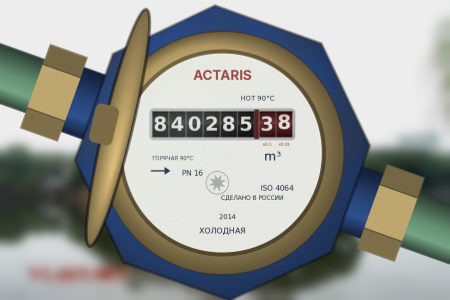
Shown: 840285.38 (m³)
